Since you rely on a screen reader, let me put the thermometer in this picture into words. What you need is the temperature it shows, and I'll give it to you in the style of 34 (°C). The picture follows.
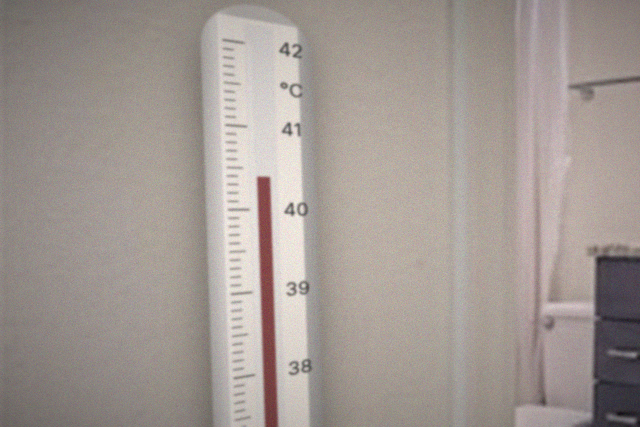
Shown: 40.4 (°C)
